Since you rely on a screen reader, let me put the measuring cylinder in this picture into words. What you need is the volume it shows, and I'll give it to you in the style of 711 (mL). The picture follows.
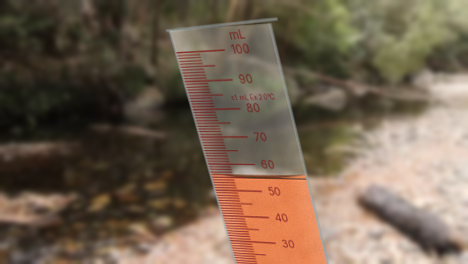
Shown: 55 (mL)
